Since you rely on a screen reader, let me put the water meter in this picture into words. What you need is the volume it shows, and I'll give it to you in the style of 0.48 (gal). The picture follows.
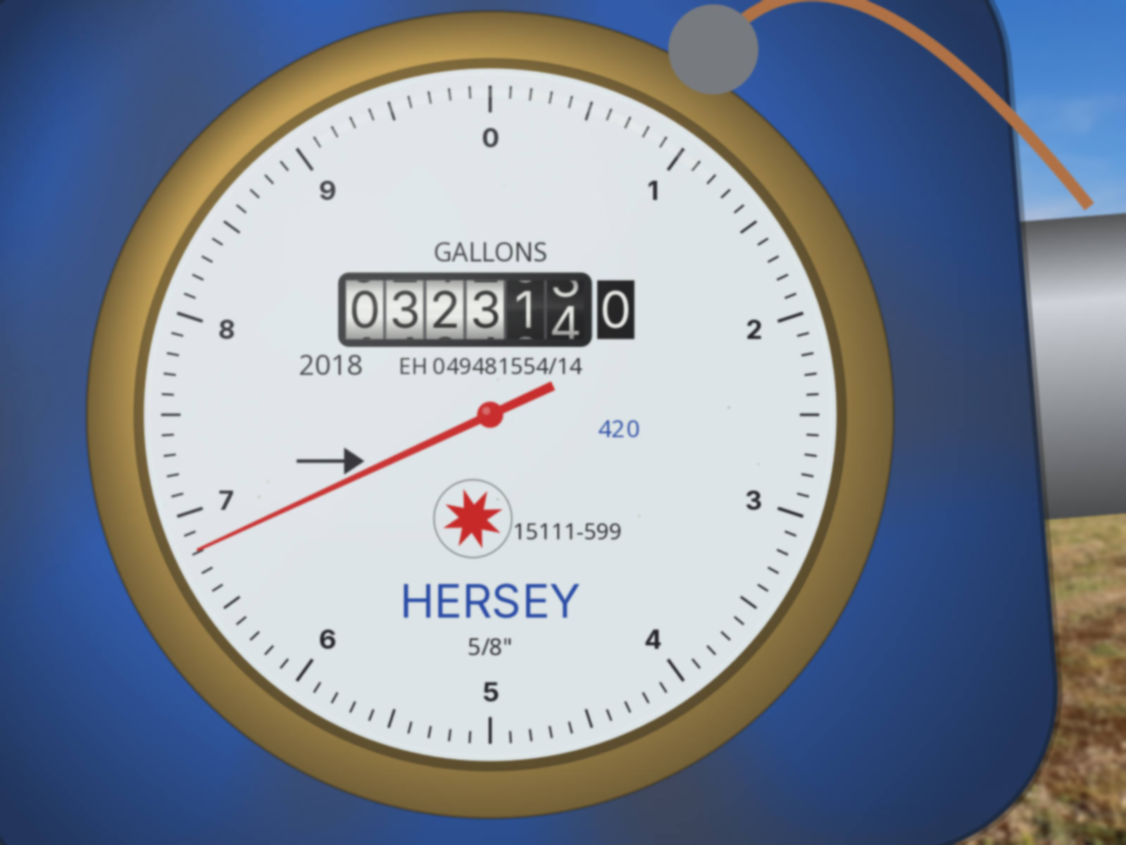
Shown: 323136.8 (gal)
